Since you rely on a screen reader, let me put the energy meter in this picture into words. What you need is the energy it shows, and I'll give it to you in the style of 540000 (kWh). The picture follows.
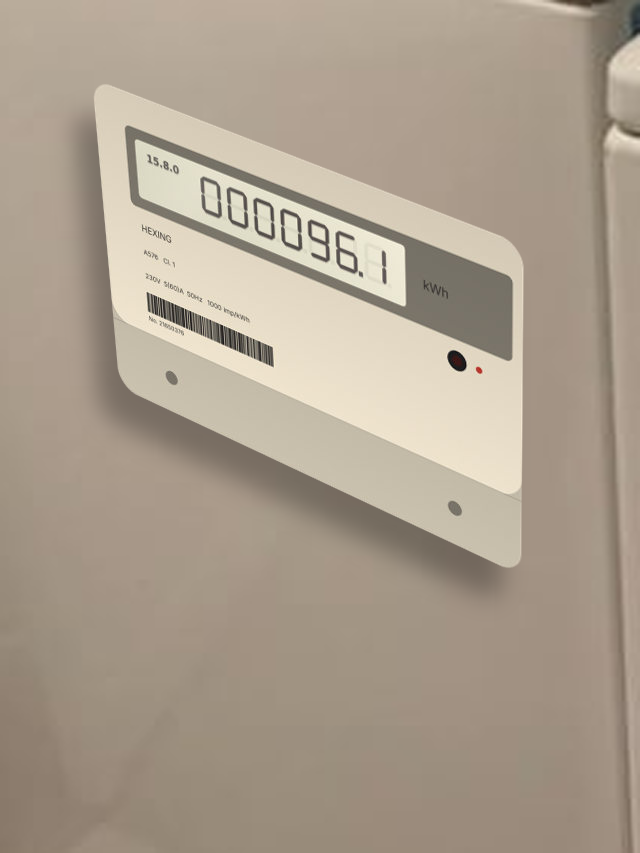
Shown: 96.1 (kWh)
